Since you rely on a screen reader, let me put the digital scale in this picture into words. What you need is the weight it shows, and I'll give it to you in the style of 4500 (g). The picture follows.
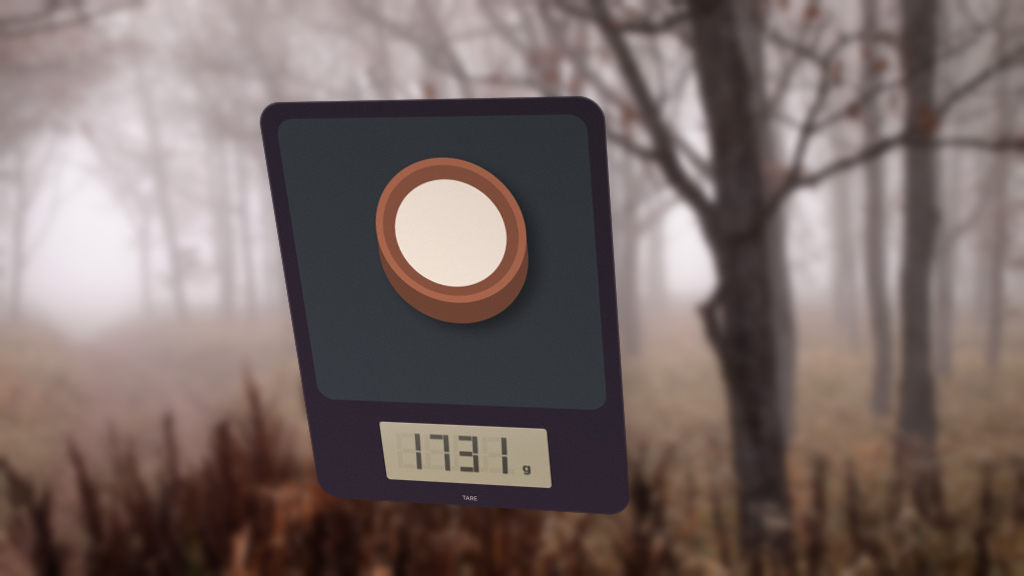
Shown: 1731 (g)
